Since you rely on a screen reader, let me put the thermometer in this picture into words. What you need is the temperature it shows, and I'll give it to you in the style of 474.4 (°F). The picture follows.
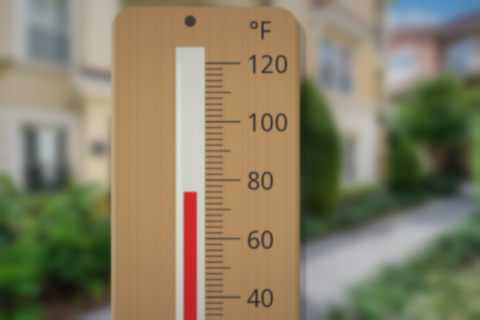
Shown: 76 (°F)
